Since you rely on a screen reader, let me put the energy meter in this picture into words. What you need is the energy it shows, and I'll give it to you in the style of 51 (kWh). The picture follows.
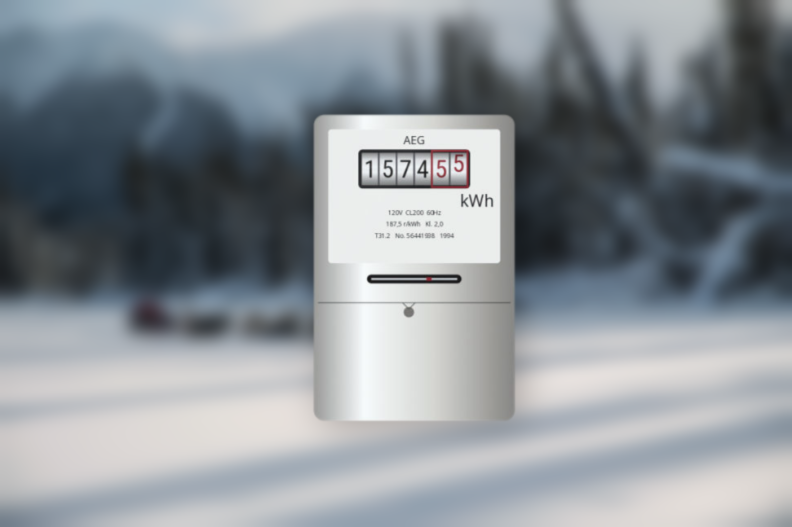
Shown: 1574.55 (kWh)
